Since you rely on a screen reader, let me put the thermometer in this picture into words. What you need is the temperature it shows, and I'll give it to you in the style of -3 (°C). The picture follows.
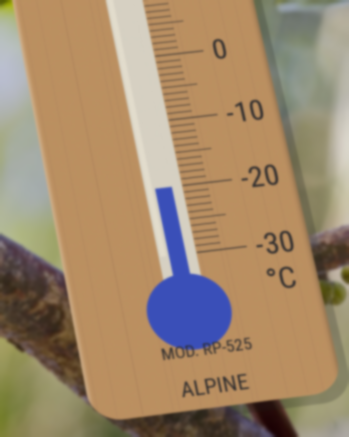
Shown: -20 (°C)
